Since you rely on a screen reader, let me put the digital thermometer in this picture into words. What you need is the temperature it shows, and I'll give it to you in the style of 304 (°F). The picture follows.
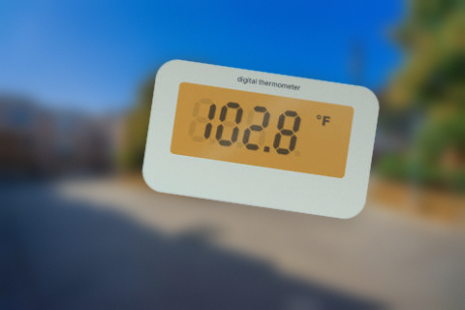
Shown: 102.8 (°F)
